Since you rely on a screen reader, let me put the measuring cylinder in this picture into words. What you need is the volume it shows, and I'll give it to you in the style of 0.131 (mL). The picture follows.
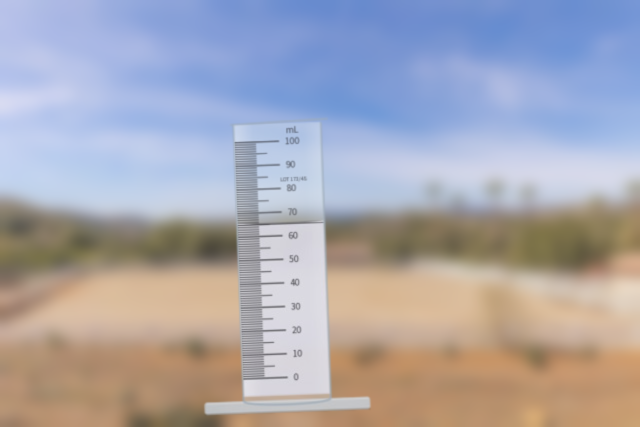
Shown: 65 (mL)
